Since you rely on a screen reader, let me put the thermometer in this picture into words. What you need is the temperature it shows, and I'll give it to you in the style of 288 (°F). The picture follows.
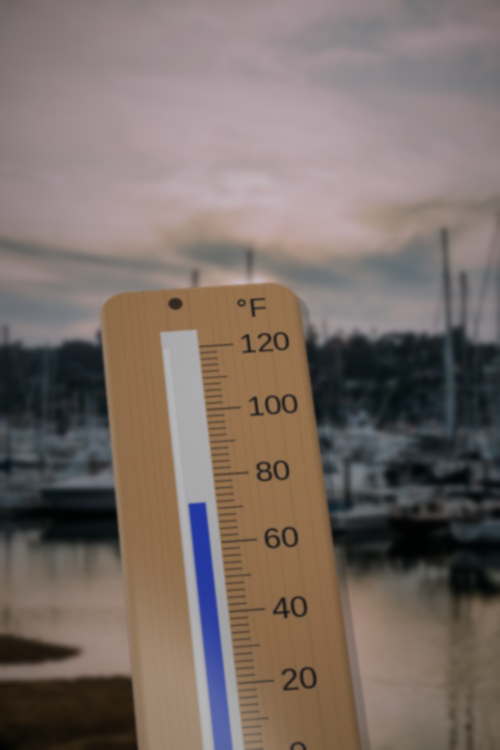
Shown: 72 (°F)
